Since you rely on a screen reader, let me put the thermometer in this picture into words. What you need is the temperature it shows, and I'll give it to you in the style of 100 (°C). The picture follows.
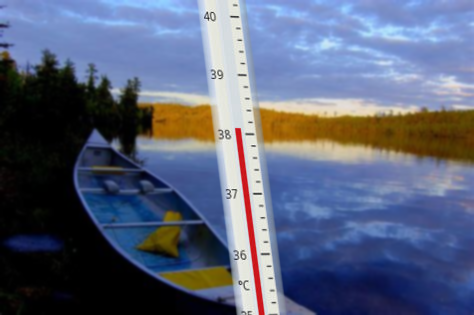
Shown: 38.1 (°C)
